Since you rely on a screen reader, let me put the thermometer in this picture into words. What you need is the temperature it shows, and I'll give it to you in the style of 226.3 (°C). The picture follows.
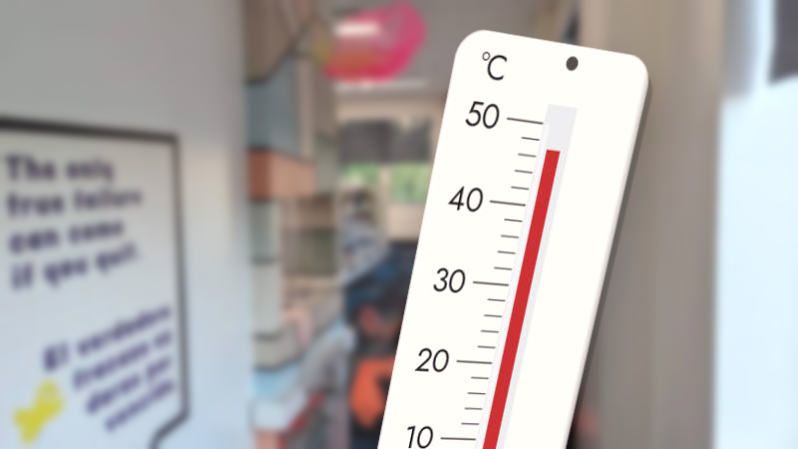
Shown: 47 (°C)
